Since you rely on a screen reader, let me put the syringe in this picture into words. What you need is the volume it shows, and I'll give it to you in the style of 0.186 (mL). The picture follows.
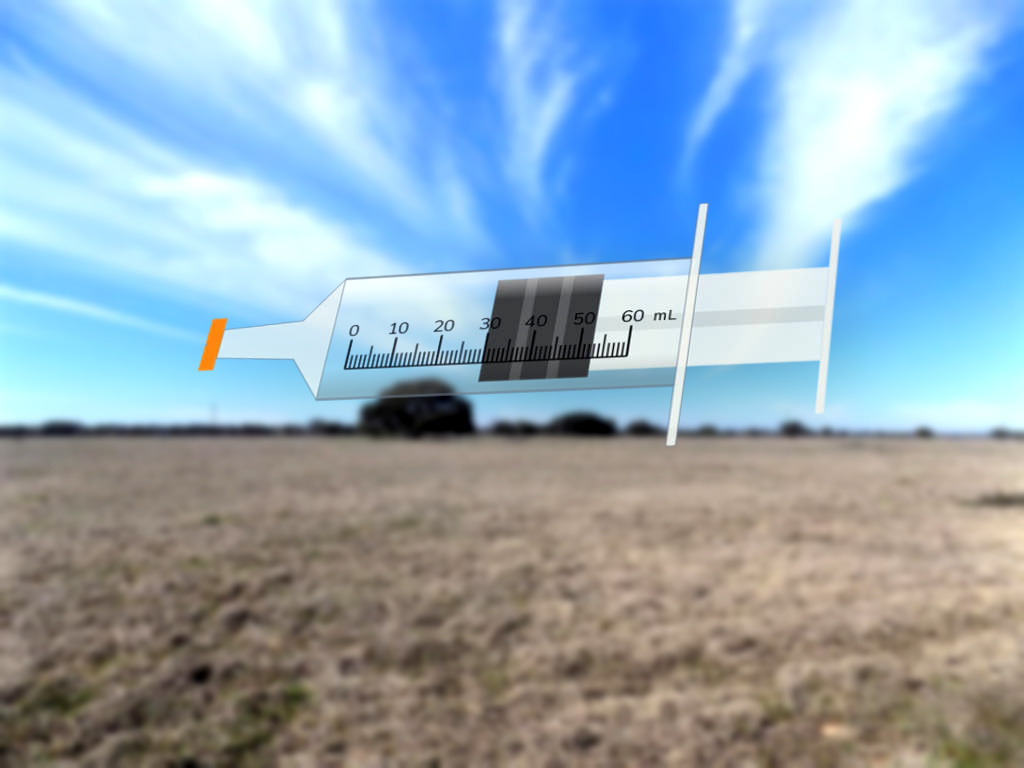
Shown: 30 (mL)
